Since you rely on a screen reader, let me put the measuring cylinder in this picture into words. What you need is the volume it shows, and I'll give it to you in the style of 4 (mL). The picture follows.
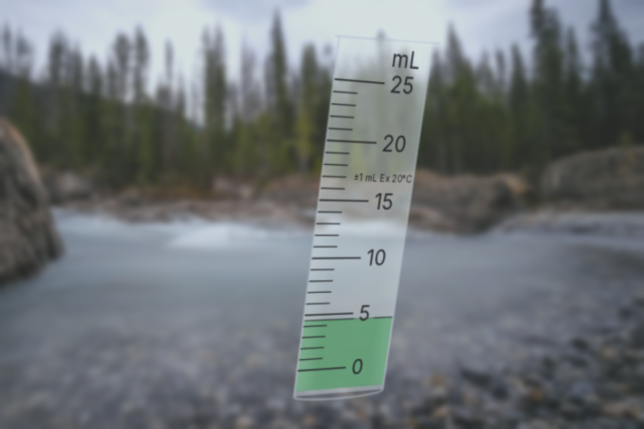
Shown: 4.5 (mL)
